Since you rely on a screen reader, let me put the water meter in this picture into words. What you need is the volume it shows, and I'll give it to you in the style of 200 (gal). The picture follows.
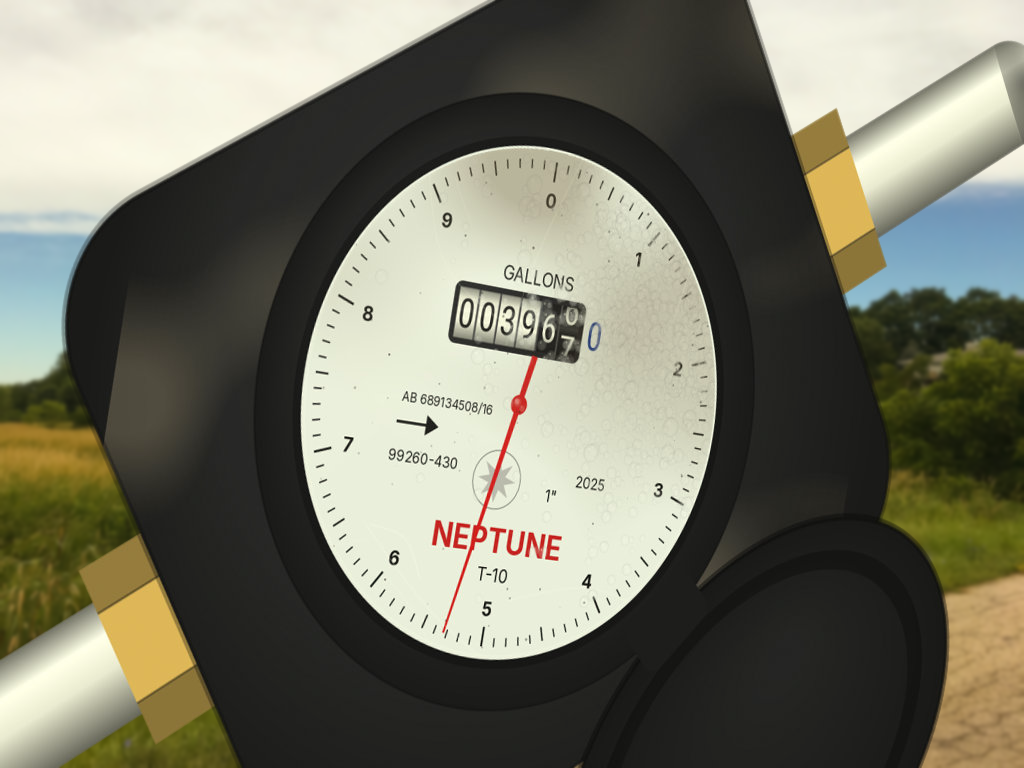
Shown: 39665.3 (gal)
